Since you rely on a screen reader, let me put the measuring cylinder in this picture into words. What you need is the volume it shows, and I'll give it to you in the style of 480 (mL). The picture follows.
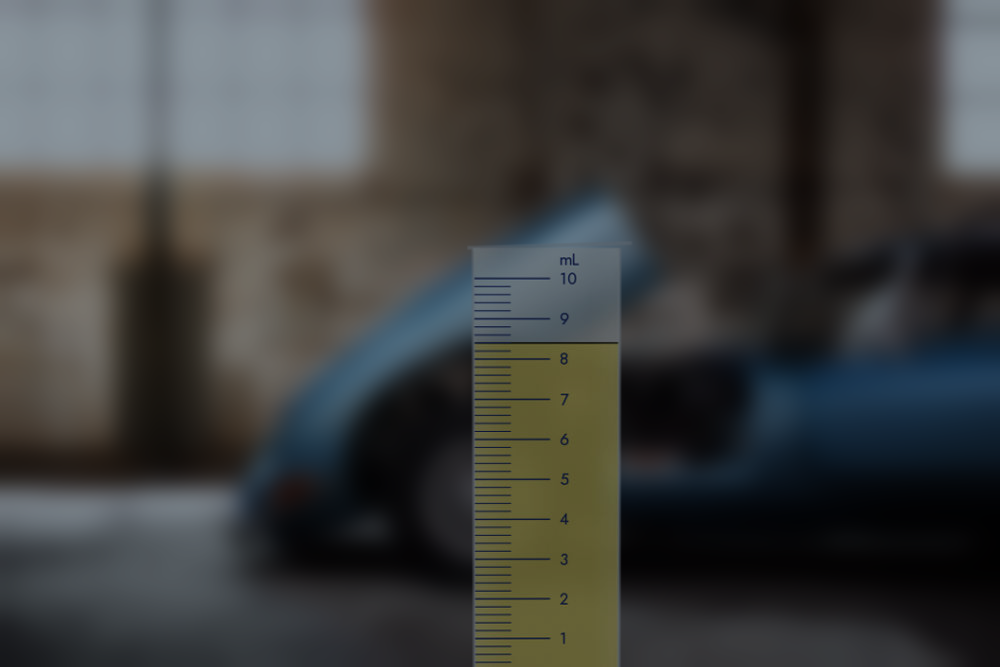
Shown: 8.4 (mL)
